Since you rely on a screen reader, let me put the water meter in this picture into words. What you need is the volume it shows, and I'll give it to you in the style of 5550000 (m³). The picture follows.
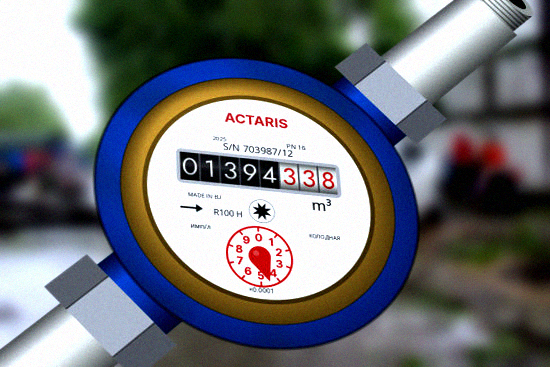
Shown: 1394.3384 (m³)
